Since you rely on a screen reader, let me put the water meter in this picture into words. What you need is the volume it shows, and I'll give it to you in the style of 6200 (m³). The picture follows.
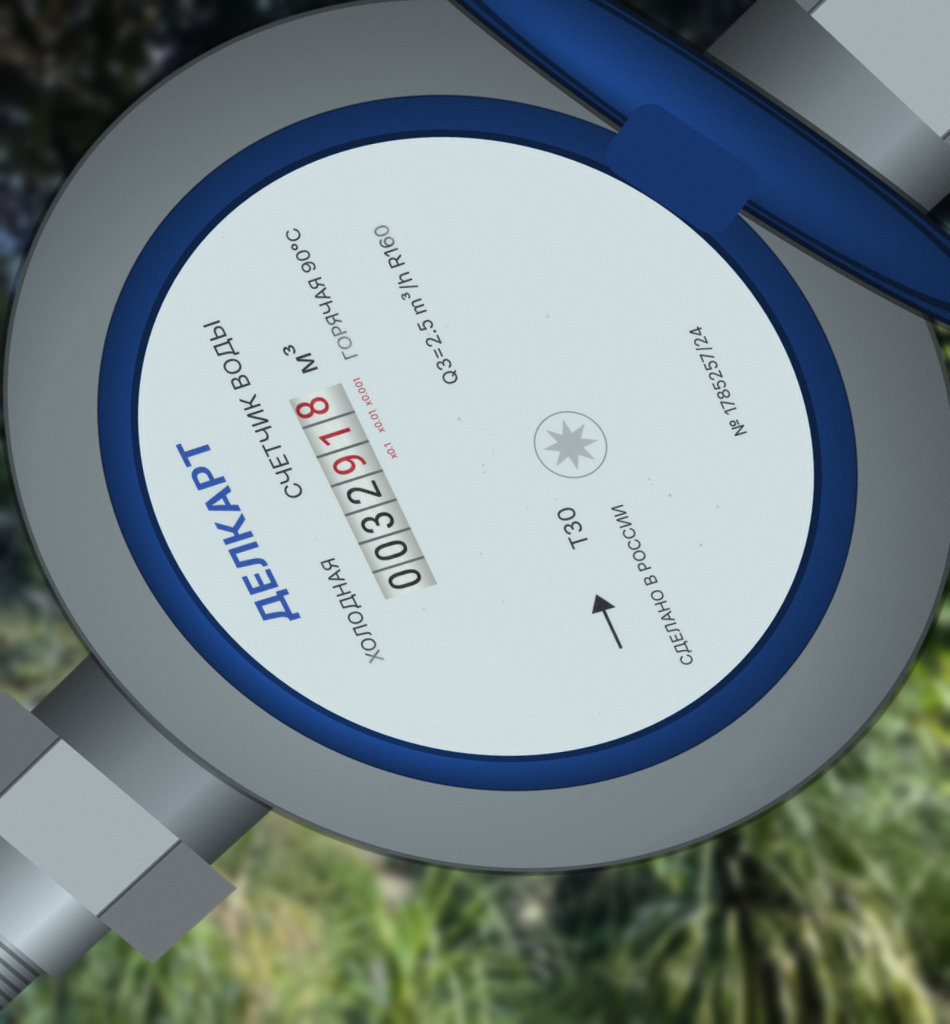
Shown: 32.918 (m³)
